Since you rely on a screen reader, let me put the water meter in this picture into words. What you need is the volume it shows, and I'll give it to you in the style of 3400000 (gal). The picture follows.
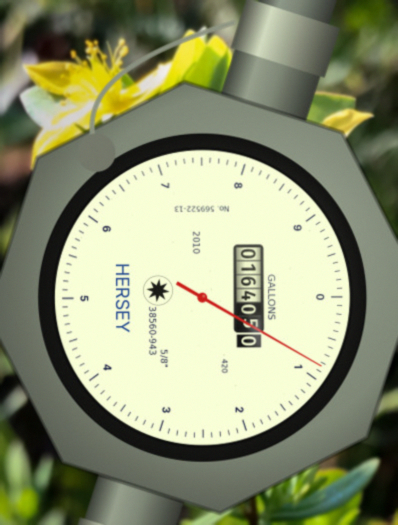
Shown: 164050.8 (gal)
